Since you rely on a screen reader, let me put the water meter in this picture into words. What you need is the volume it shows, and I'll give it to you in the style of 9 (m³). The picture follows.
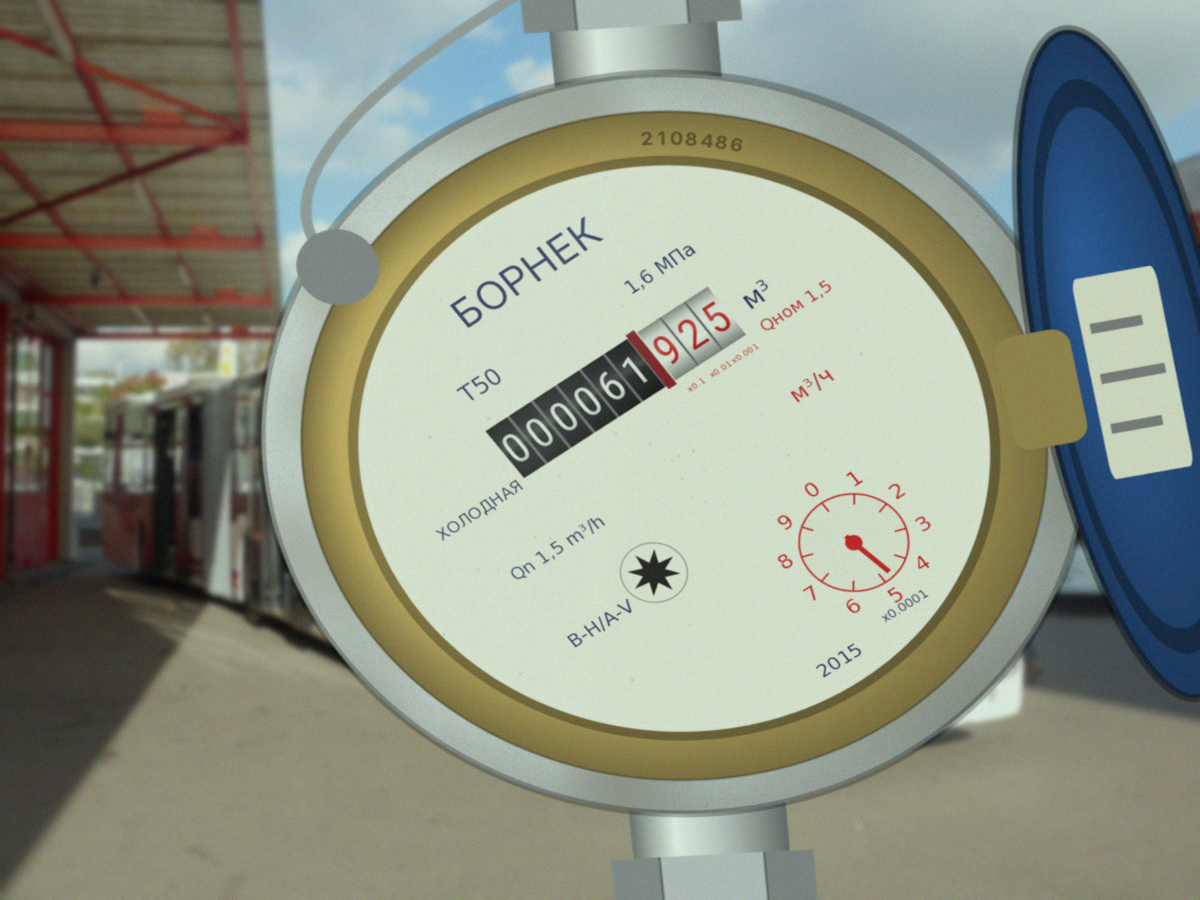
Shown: 61.9254 (m³)
